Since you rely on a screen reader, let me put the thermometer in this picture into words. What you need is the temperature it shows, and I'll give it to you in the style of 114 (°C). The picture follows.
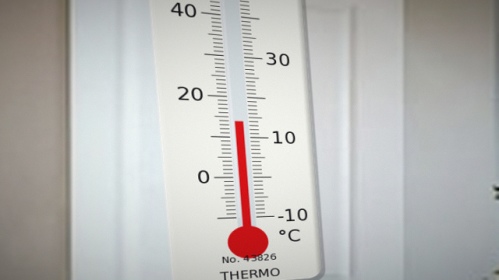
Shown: 14 (°C)
